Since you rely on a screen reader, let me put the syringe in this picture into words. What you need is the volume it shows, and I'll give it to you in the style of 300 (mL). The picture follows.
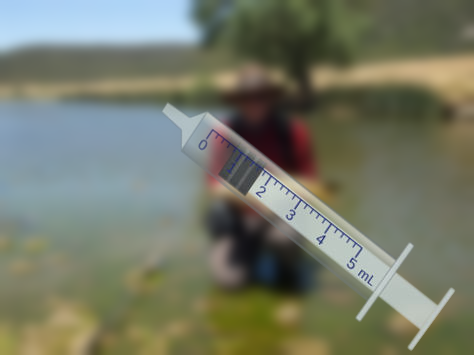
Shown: 0.8 (mL)
